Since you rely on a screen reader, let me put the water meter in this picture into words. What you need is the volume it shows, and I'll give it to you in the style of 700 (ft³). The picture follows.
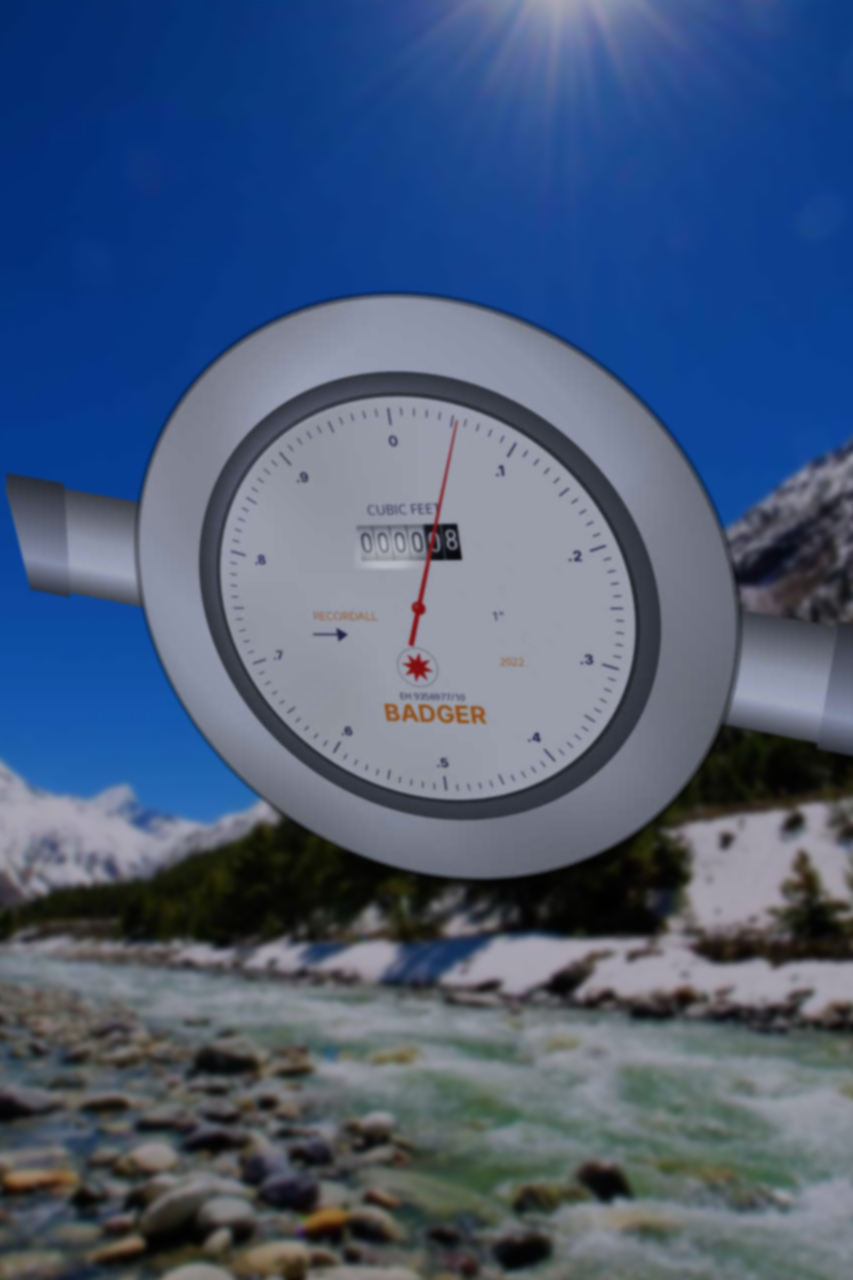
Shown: 8.05 (ft³)
